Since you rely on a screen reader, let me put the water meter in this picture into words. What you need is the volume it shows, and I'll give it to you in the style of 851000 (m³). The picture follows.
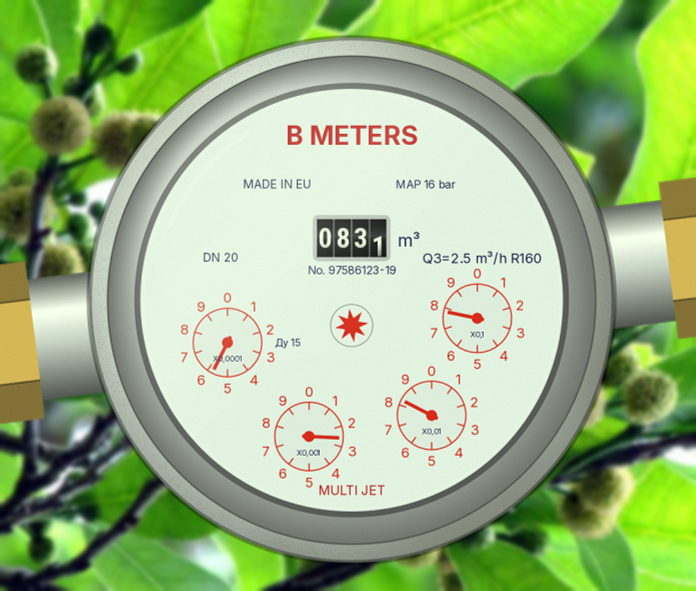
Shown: 830.7825 (m³)
